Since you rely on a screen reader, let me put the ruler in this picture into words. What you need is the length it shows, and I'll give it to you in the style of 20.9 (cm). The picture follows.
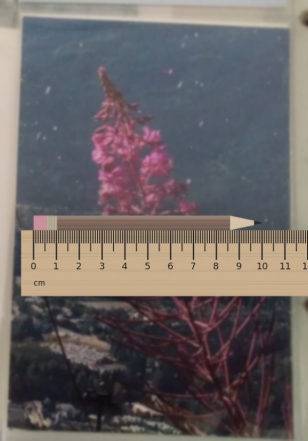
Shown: 10 (cm)
